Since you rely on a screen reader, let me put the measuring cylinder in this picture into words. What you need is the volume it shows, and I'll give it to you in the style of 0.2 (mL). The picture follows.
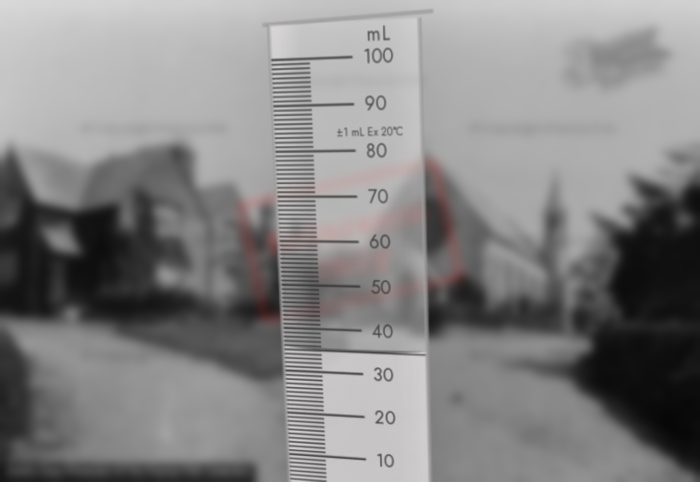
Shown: 35 (mL)
